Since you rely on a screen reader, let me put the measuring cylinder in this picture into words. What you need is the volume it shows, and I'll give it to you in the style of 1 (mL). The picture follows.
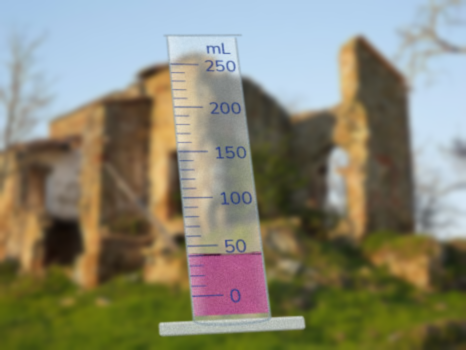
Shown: 40 (mL)
